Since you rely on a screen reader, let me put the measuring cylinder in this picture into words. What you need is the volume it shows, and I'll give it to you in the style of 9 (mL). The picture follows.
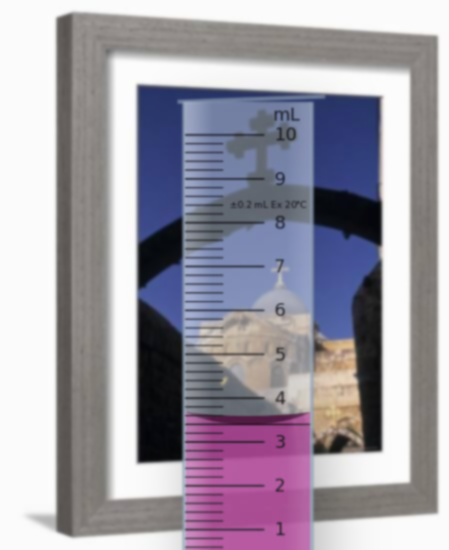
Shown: 3.4 (mL)
